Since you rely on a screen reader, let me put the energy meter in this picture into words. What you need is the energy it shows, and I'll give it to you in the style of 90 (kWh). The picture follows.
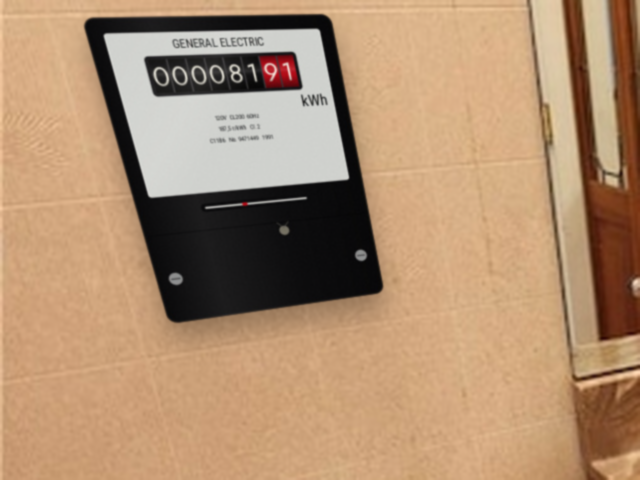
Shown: 81.91 (kWh)
